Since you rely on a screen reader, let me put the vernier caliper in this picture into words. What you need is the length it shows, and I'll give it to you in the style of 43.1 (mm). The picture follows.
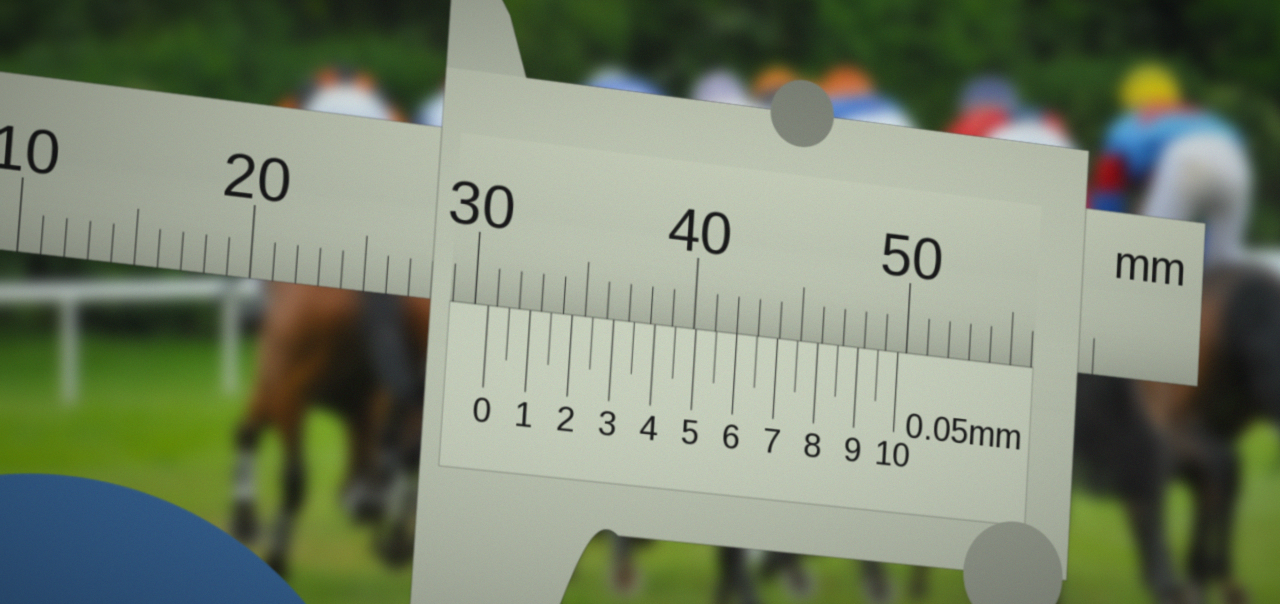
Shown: 30.6 (mm)
